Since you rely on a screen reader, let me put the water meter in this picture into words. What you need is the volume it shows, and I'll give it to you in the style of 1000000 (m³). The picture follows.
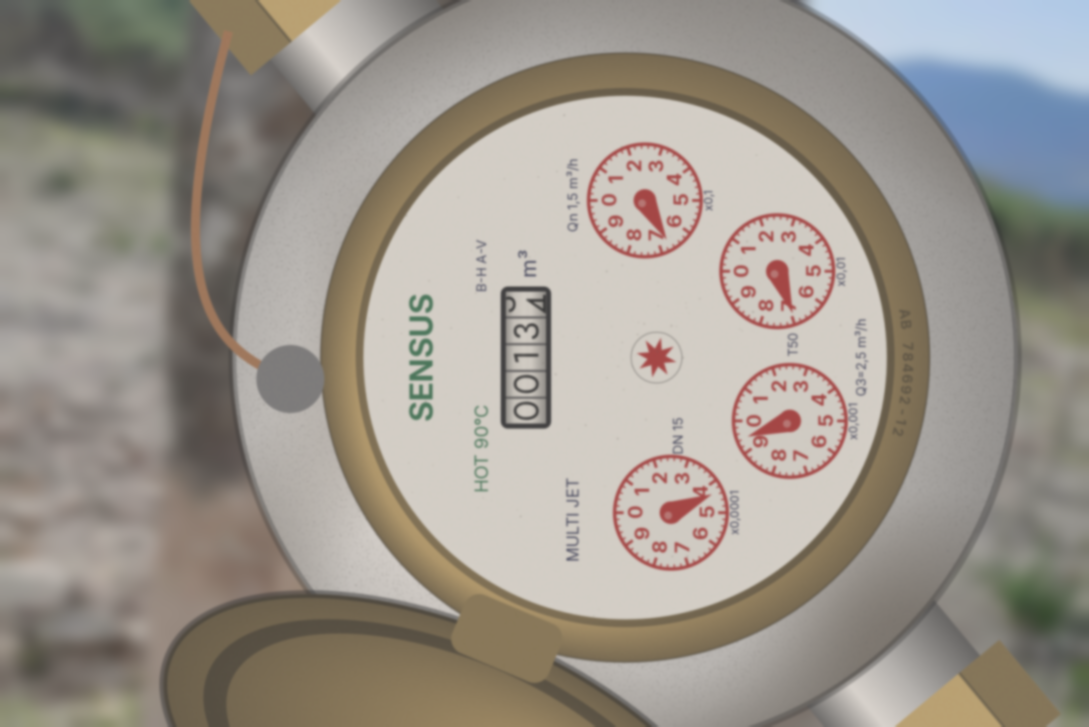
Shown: 133.6694 (m³)
